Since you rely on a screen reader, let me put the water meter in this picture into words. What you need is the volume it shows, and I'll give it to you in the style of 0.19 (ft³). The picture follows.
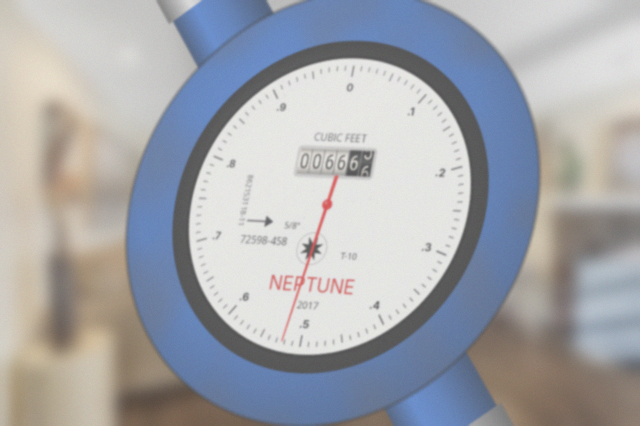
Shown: 6665.52 (ft³)
